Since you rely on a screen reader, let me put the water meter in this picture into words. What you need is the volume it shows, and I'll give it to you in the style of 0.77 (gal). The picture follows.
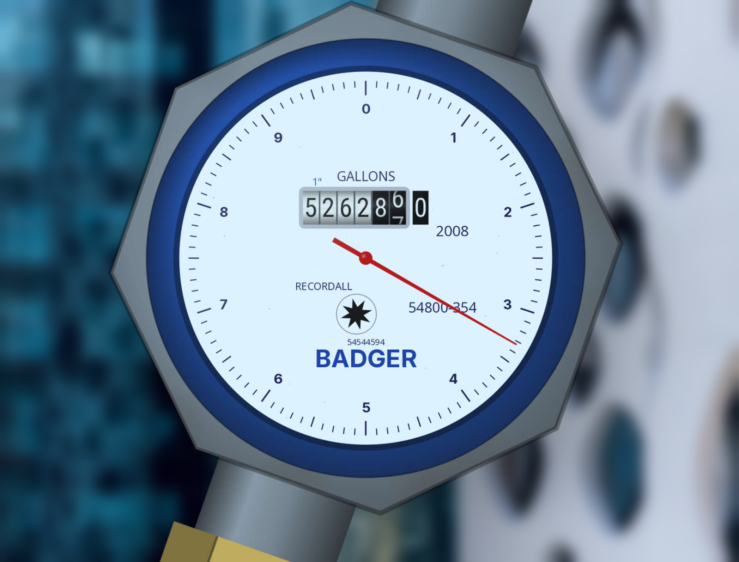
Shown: 5262863.3 (gal)
